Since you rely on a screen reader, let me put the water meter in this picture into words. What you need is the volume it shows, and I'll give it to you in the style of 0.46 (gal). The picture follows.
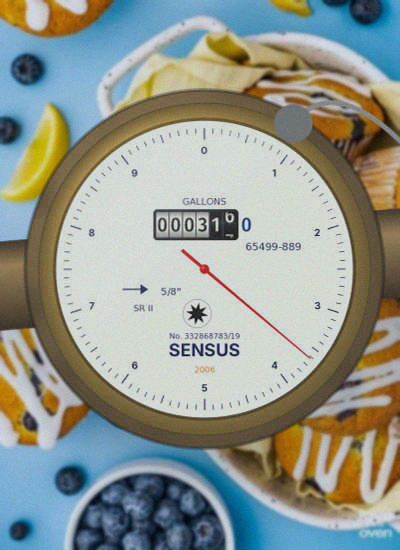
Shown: 3163.6 (gal)
